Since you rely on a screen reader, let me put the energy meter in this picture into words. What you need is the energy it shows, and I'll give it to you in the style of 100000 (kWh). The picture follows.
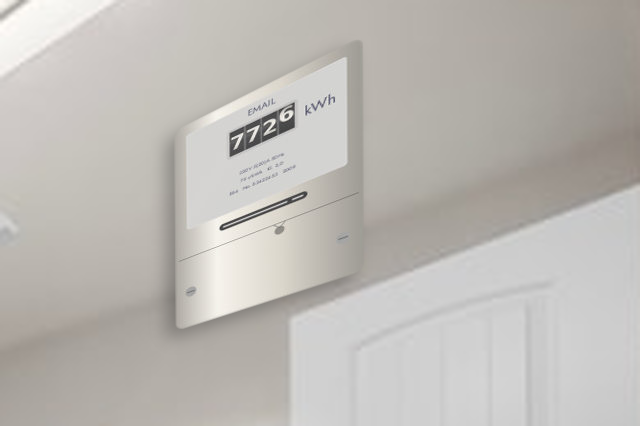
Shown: 7726 (kWh)
